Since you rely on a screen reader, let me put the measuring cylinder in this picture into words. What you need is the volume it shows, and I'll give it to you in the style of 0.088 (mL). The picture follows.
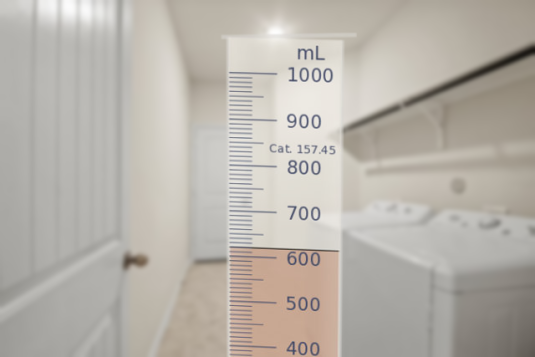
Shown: 620 (mL)
